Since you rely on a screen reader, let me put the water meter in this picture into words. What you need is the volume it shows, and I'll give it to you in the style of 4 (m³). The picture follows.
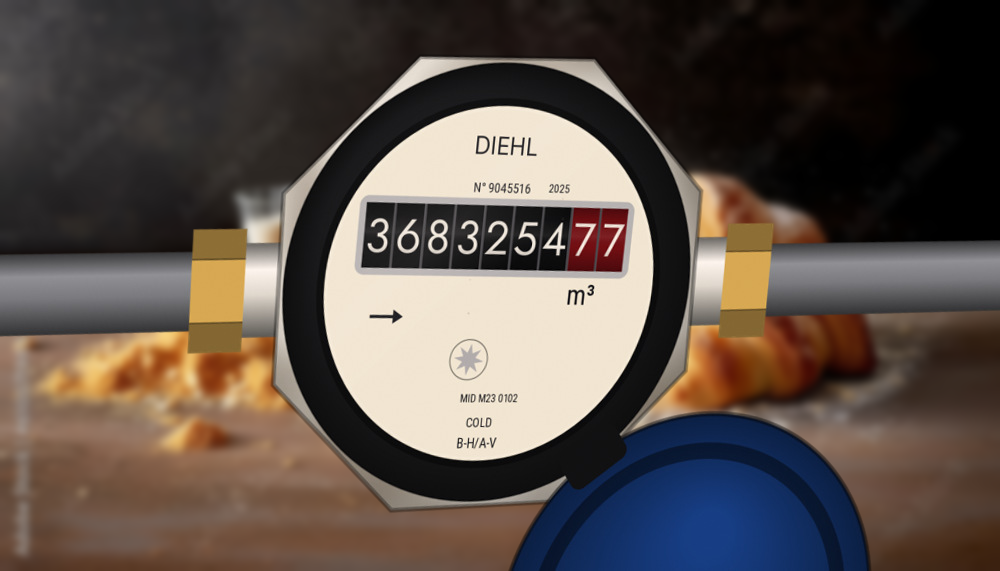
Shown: 3683254.77 (m³)
